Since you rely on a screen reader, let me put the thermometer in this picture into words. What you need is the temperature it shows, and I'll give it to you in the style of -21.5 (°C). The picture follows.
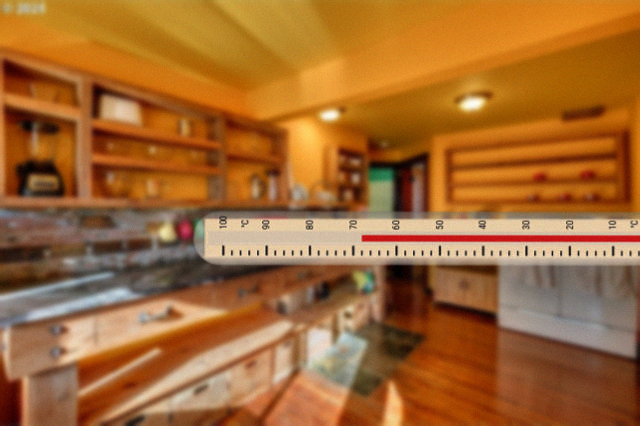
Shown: 68 (°C)
